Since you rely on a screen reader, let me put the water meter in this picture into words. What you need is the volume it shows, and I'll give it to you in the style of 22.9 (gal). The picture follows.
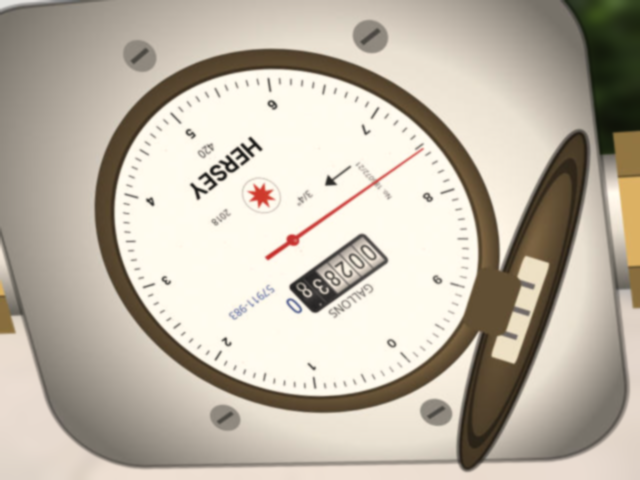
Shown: 28377.5 (gal)
